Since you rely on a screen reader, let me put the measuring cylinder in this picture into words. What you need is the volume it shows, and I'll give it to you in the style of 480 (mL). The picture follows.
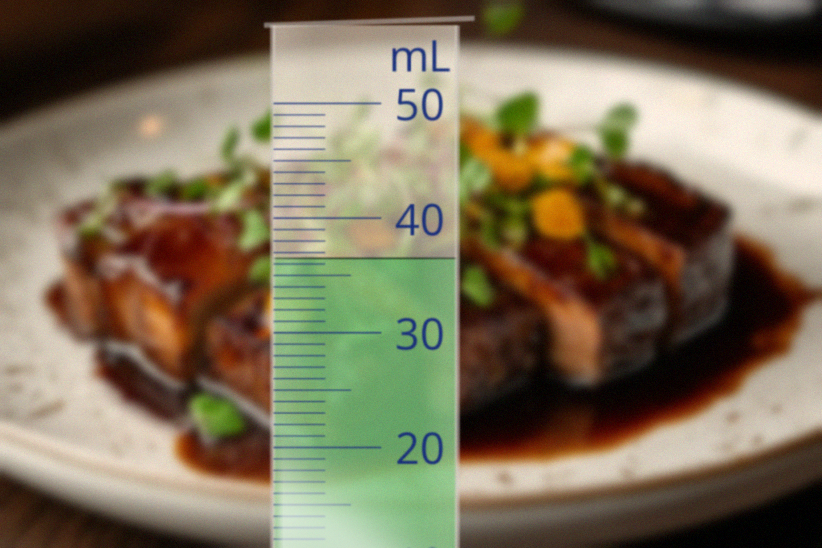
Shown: 36.5 (mL)
